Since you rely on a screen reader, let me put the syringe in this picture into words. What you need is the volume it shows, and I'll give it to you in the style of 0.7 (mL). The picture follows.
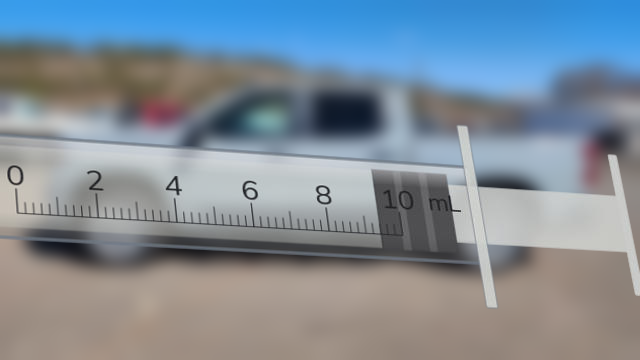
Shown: 9.4 (mL)
